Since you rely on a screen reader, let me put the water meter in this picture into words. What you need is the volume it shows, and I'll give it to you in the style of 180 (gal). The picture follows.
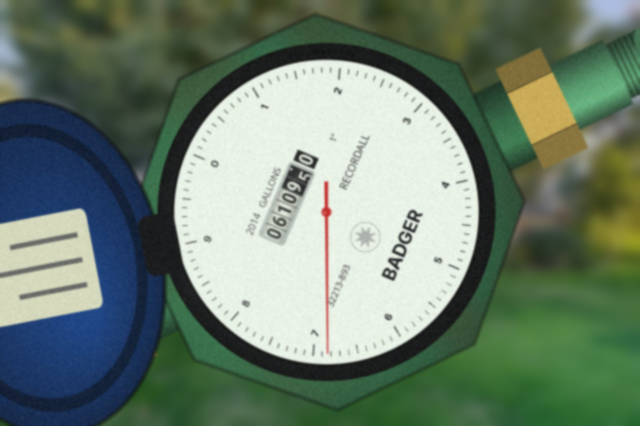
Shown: 610946.8 (gal)
